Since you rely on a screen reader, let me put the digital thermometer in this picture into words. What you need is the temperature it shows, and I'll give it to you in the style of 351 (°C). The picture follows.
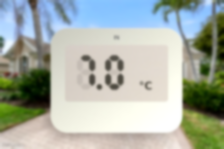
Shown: 7.0 (°C)
